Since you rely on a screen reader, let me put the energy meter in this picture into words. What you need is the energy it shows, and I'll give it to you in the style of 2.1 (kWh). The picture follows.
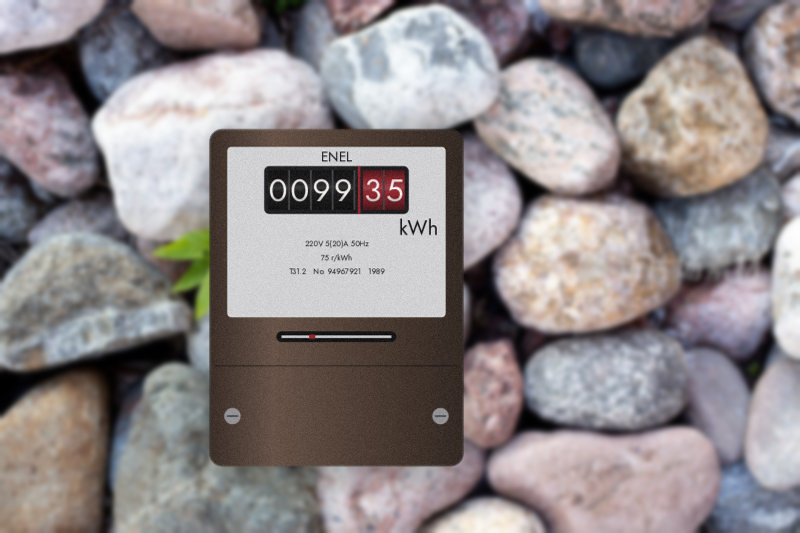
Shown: 99.35 (kWh)
